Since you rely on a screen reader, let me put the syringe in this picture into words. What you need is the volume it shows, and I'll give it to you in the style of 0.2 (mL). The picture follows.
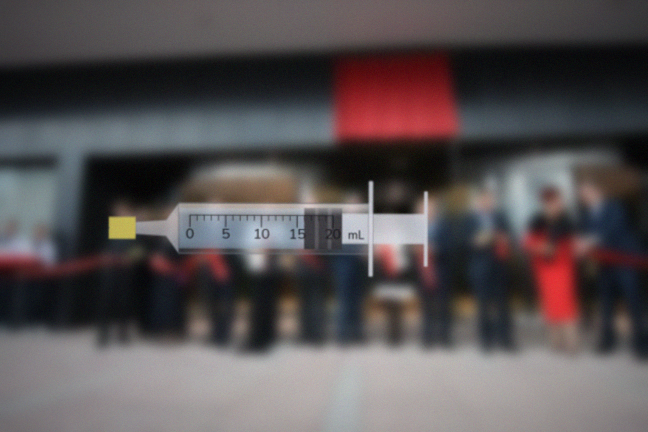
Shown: 16 (mL)
